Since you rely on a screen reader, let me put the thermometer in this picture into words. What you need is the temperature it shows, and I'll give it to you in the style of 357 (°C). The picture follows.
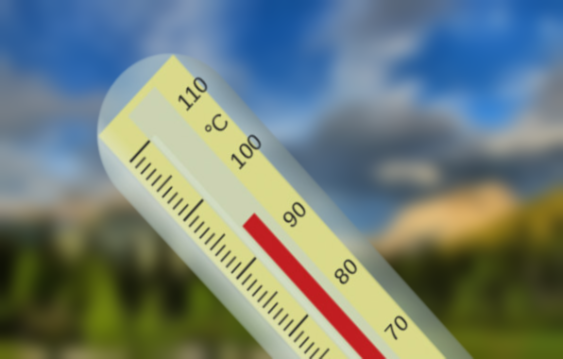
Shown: 94 (°C)
